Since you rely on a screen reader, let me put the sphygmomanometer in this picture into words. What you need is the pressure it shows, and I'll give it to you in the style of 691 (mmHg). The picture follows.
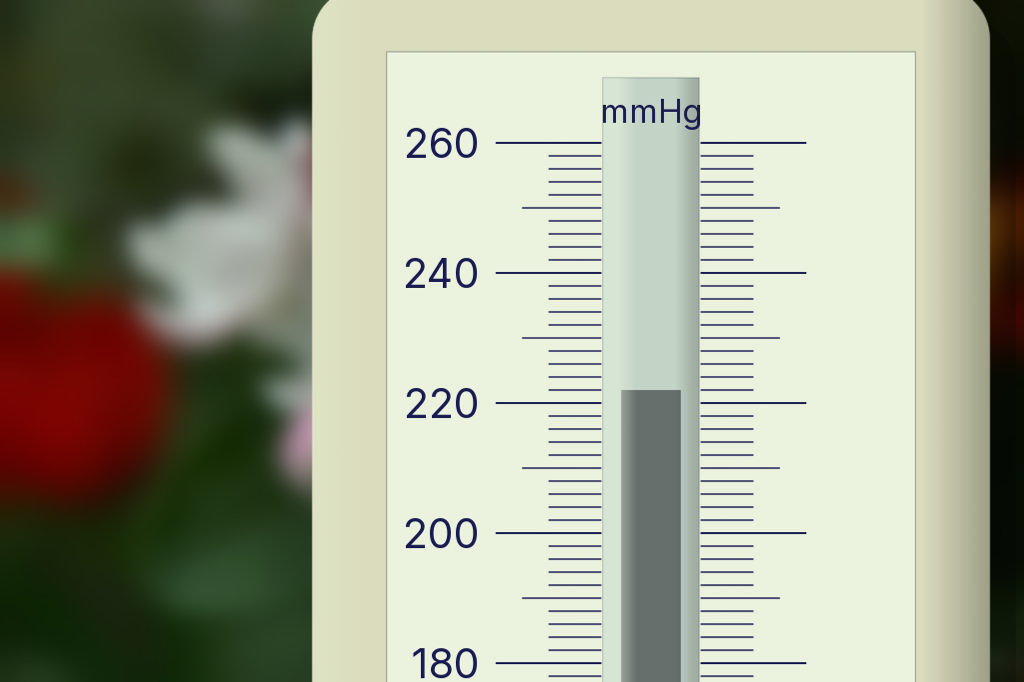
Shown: 222 (mmHg)
